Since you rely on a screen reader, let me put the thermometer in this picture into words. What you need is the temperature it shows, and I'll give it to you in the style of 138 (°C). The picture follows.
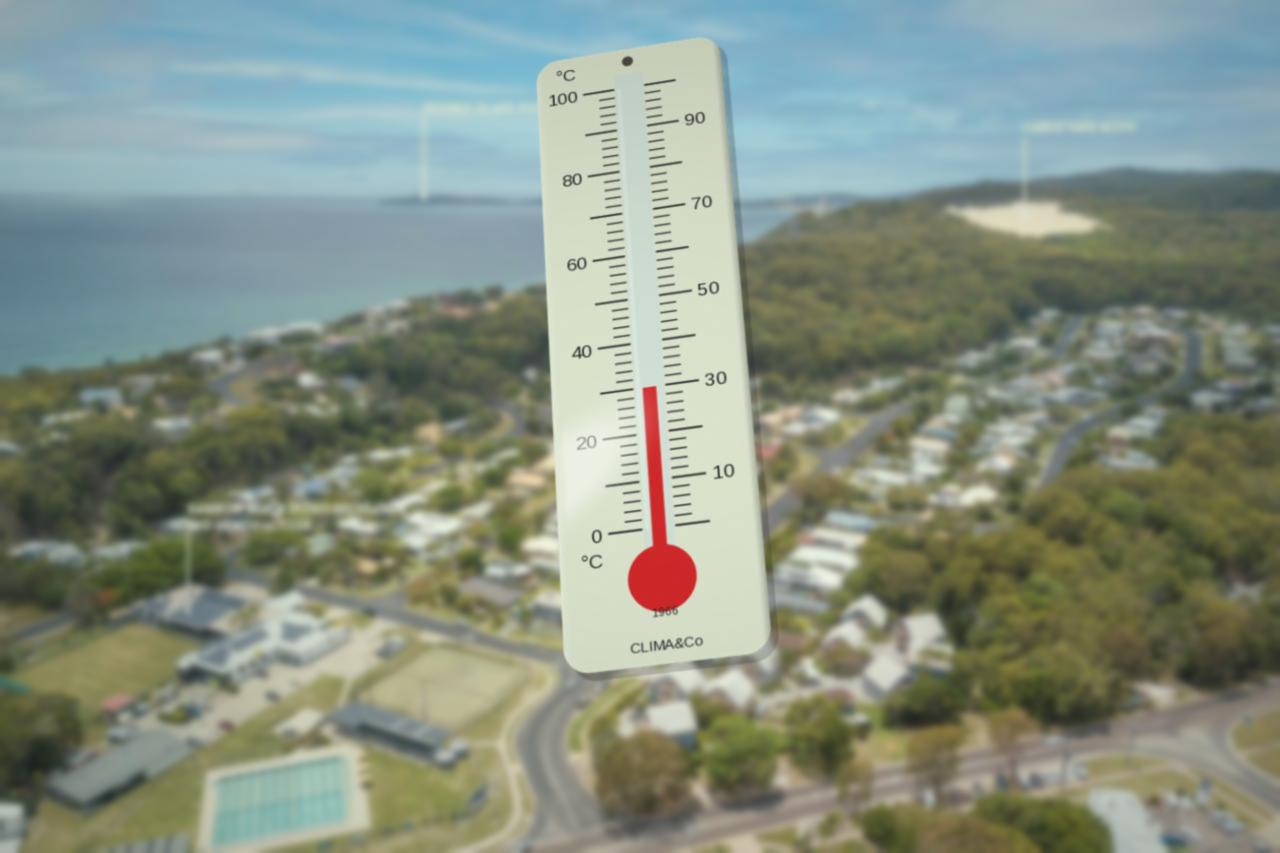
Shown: 30 (°C)
